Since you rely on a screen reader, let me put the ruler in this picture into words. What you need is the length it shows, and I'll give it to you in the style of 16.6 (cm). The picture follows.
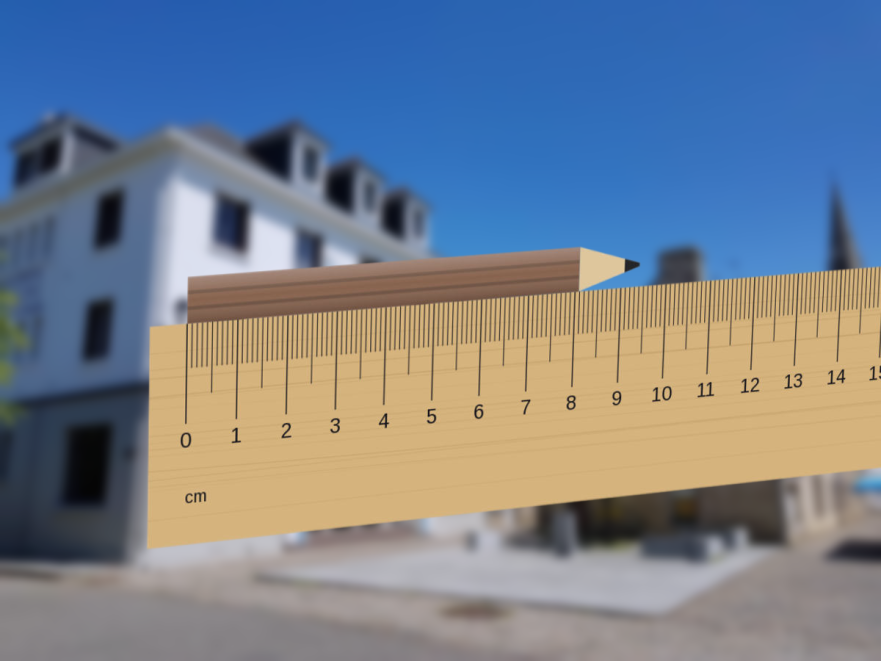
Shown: 9.4 (cm)
